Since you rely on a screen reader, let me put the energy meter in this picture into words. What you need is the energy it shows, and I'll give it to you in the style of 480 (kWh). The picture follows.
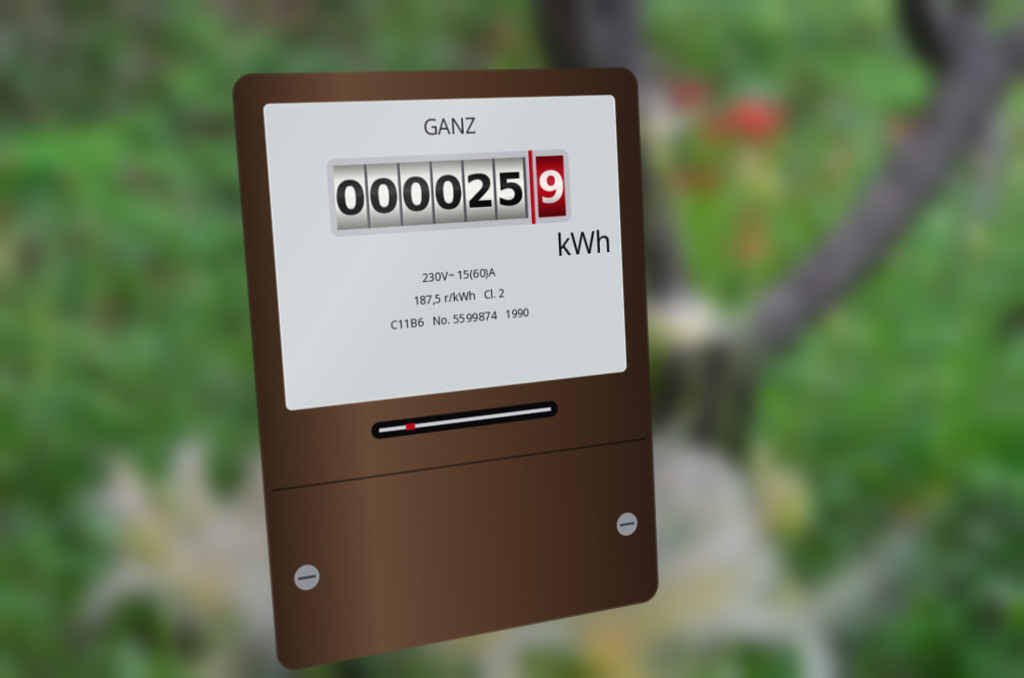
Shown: 25.9 (kWh)
